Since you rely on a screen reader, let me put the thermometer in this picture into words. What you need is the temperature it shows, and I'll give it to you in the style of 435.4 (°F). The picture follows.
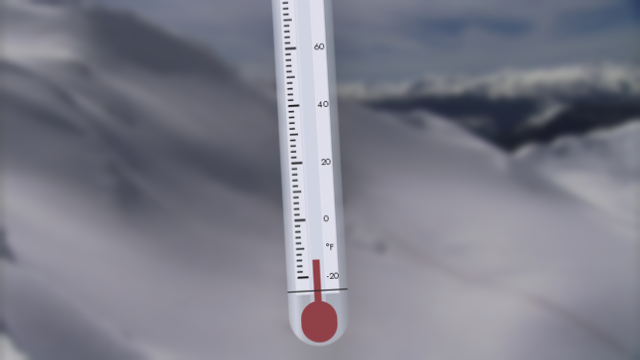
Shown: -14 (°F)
